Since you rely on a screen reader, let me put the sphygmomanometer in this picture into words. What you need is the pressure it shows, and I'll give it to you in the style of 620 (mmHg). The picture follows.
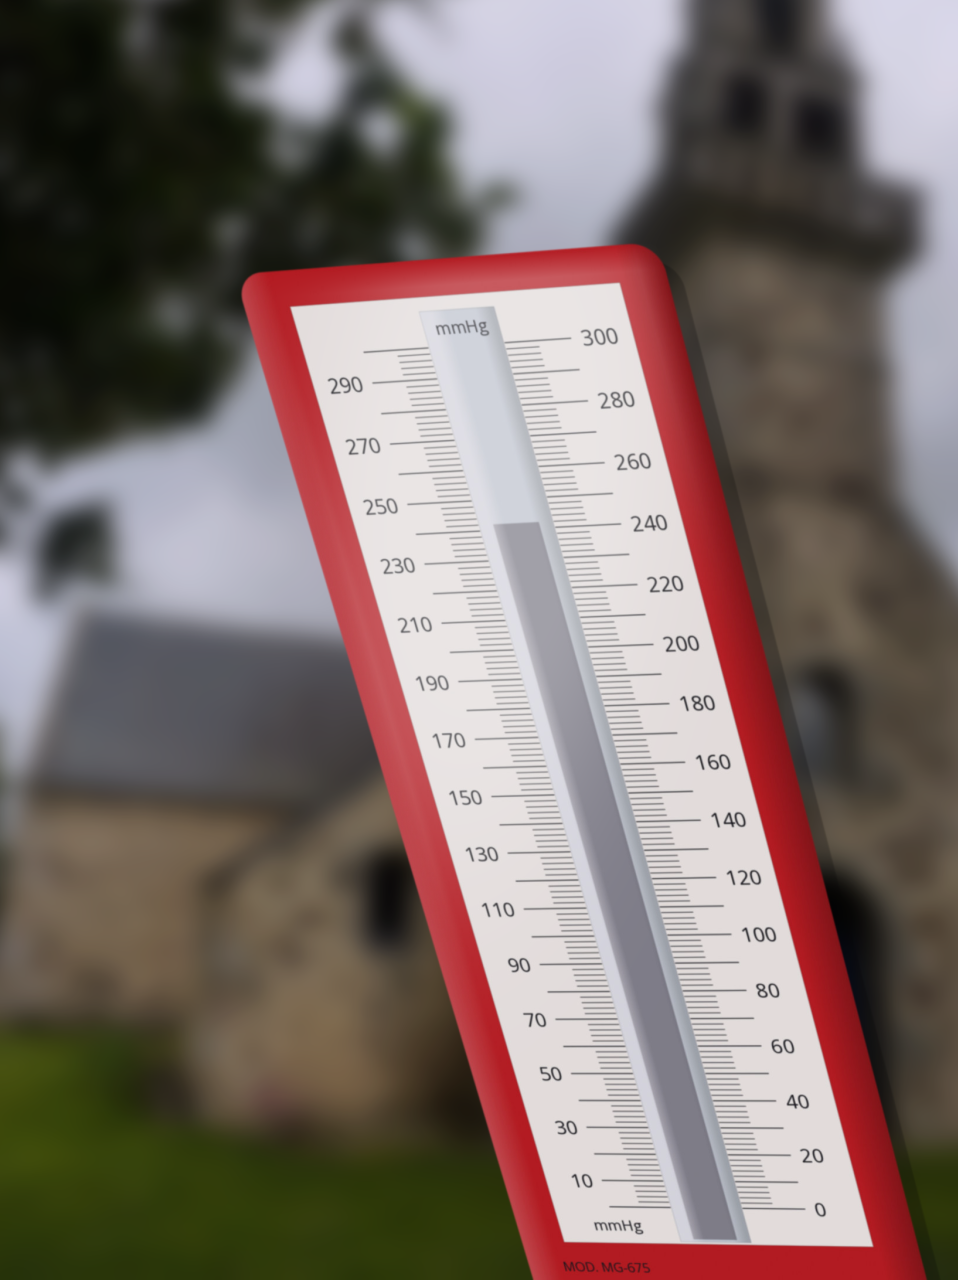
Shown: 242 (mmHg)
